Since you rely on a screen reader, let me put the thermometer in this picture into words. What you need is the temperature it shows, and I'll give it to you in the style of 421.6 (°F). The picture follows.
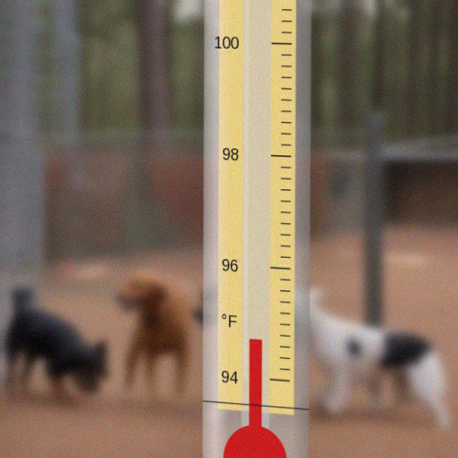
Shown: 94.7 (°F)
